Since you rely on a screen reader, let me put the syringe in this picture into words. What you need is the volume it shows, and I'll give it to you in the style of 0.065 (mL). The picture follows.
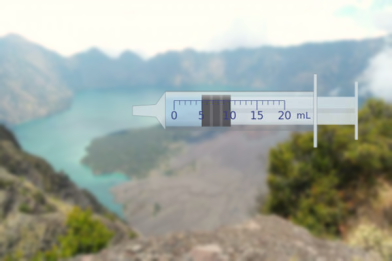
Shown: 5 (mL)
